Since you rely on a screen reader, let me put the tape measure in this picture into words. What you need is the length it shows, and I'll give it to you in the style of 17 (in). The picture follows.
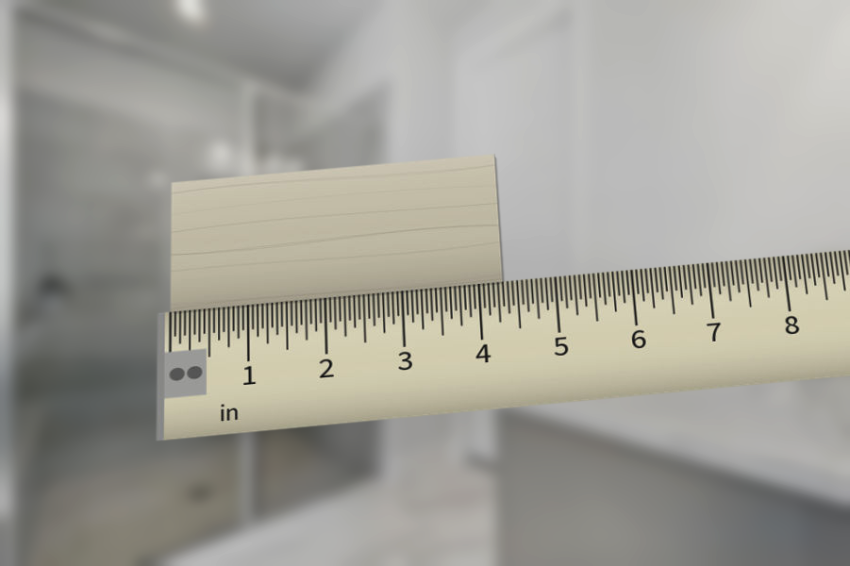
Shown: 4.3125 (in)
